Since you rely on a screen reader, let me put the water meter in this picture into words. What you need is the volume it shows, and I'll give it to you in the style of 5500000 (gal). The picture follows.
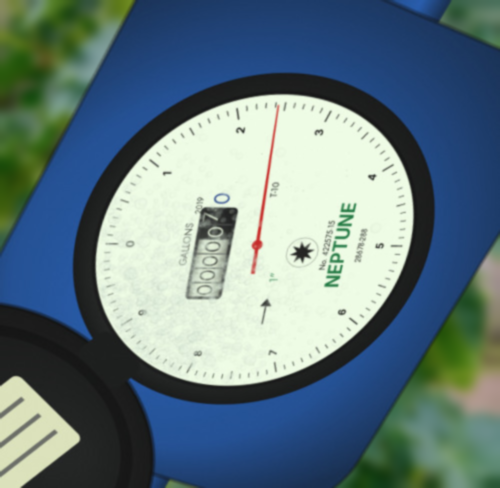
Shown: 72.4 (gal)
